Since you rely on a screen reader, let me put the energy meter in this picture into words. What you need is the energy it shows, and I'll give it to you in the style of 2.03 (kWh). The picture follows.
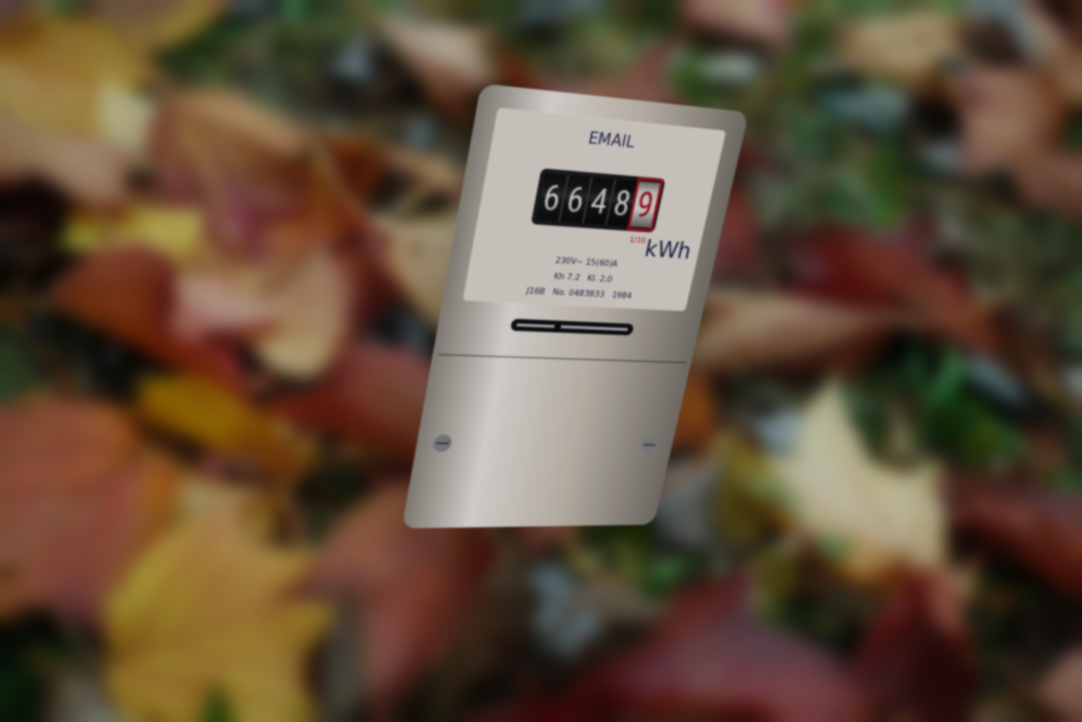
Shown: 6648.9 (kWh)
